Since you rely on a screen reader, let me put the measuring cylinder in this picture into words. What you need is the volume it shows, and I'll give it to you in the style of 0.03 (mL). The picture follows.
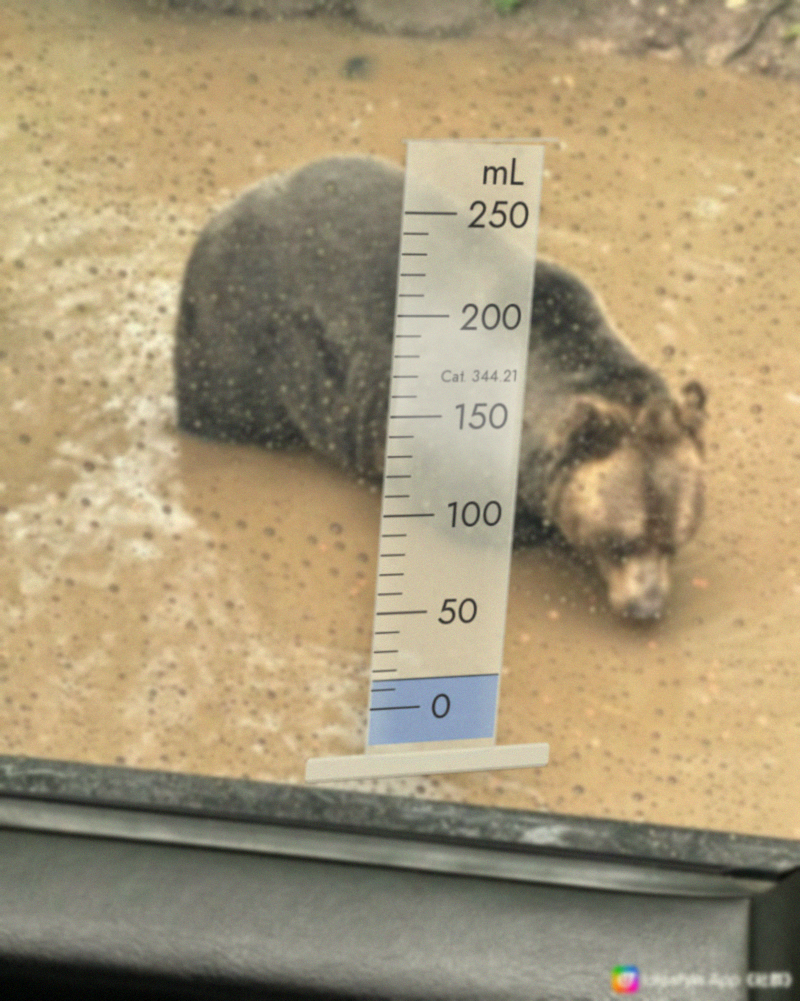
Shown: 15 (mL)
